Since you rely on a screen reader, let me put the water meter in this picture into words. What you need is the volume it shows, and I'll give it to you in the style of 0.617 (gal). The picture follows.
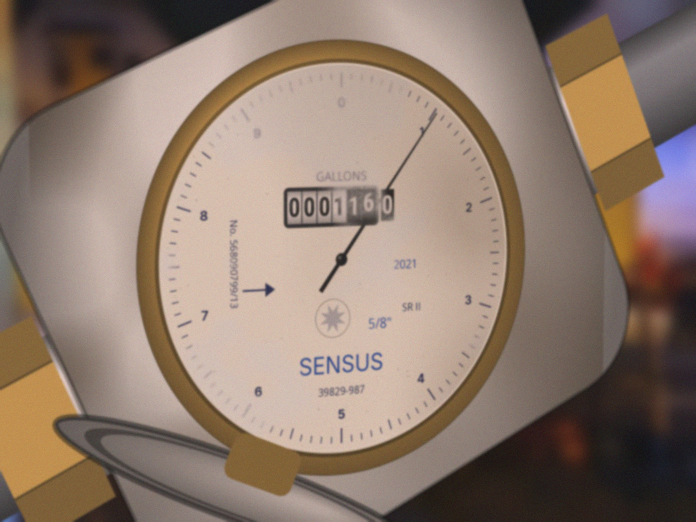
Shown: 1161.0 (gal)
